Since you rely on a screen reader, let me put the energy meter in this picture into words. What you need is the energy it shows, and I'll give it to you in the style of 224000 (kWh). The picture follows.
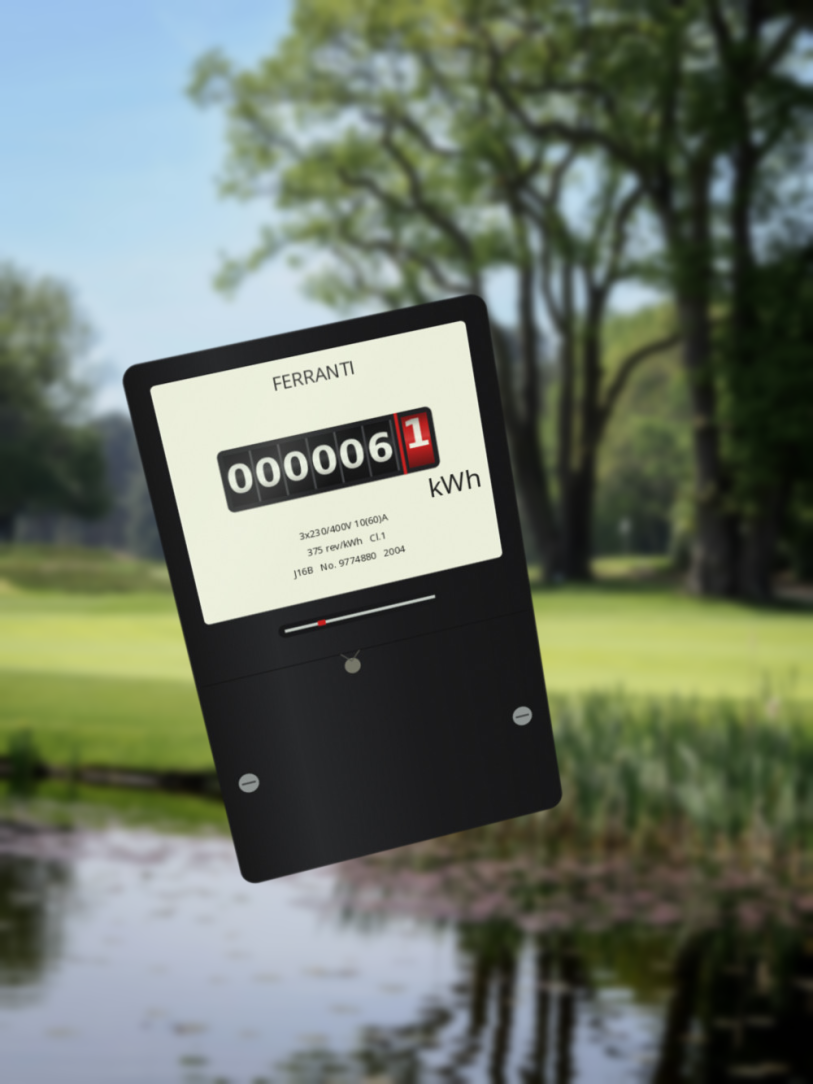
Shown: 6.1 (kWh)
